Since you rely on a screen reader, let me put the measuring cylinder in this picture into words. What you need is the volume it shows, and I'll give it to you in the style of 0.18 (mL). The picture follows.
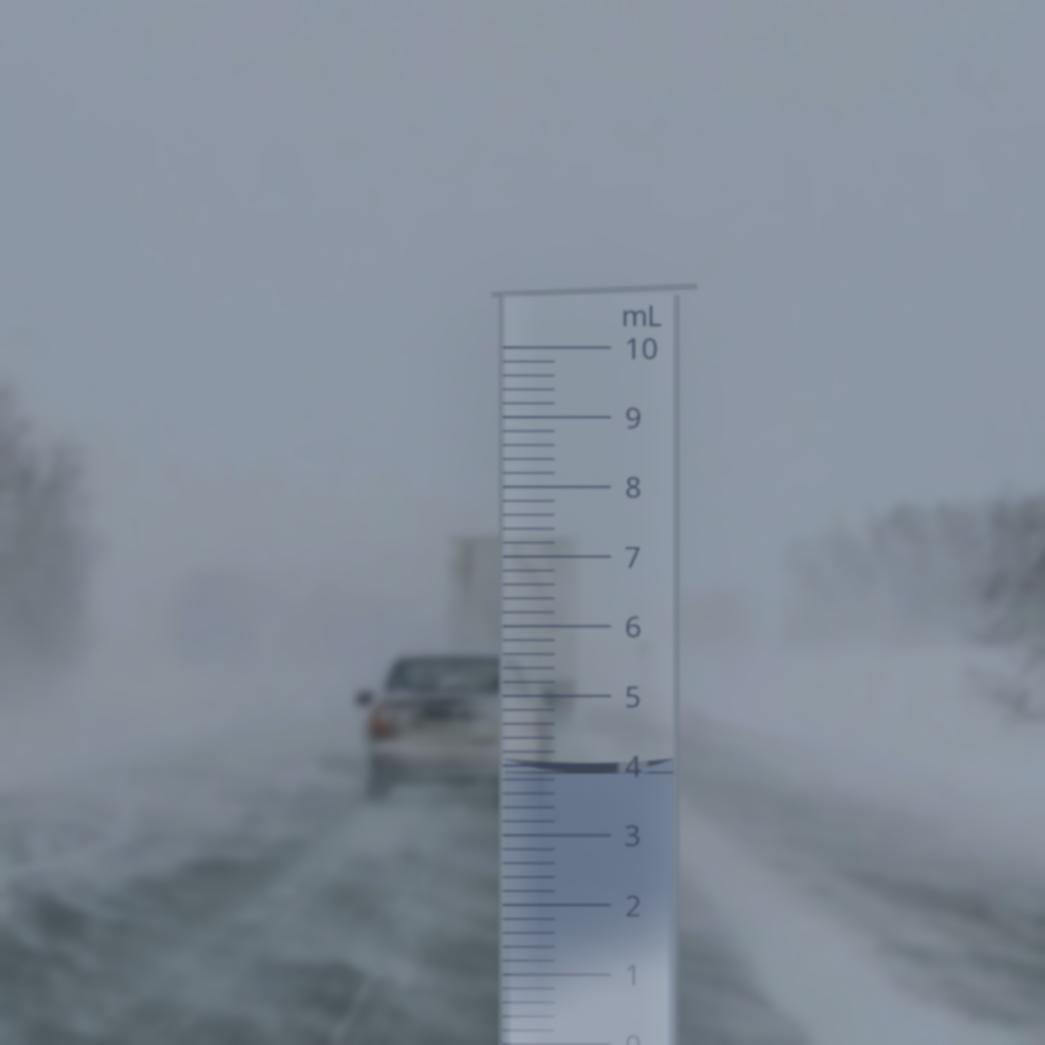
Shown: 3.9 (mL)
